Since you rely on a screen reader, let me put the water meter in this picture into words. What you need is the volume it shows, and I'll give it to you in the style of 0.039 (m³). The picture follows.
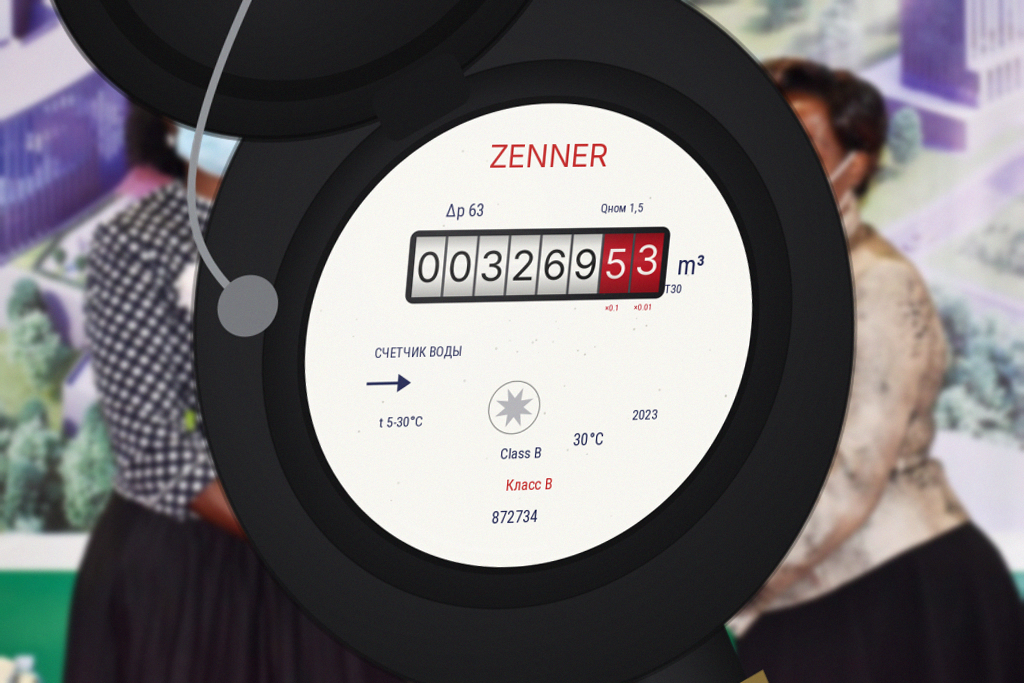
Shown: 3269.53 (m³)
